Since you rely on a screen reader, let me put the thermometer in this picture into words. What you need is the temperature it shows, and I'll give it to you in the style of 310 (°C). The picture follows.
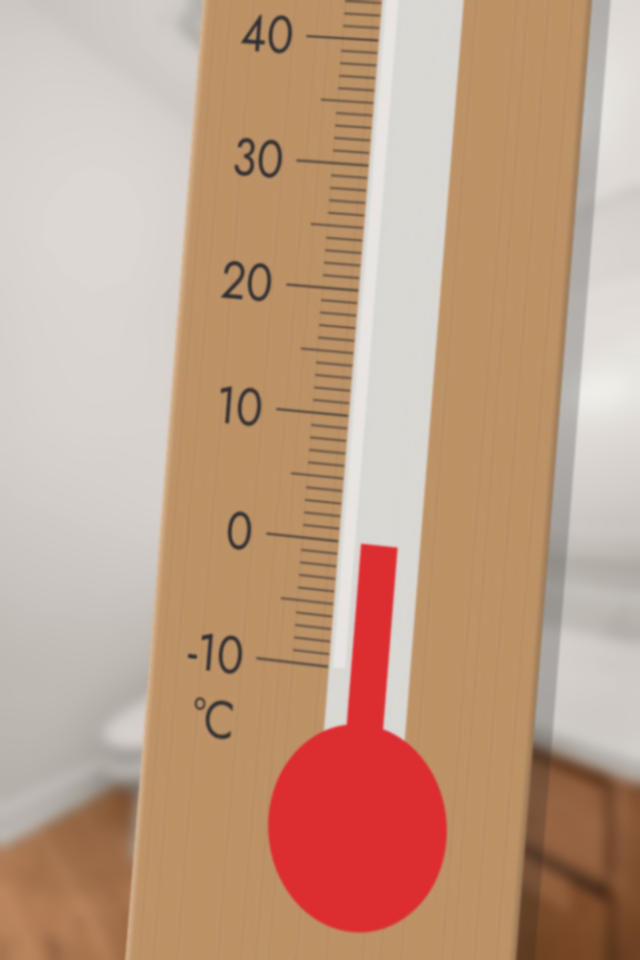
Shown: 0 (°C)
